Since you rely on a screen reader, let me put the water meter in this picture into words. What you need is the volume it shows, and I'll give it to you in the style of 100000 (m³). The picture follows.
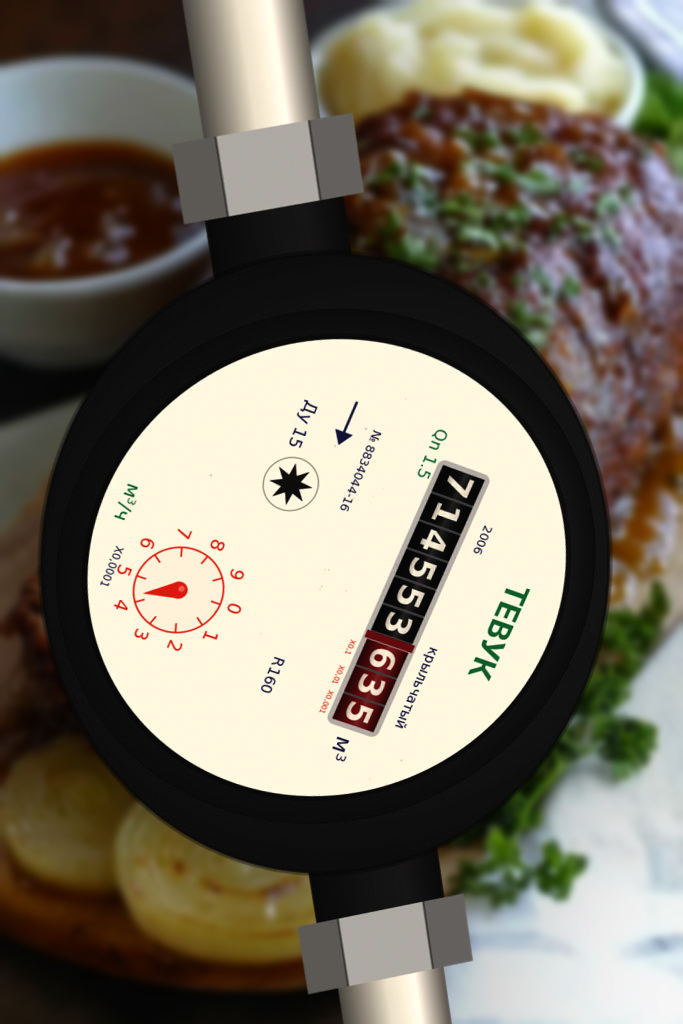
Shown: 714553.6354 (m³)
